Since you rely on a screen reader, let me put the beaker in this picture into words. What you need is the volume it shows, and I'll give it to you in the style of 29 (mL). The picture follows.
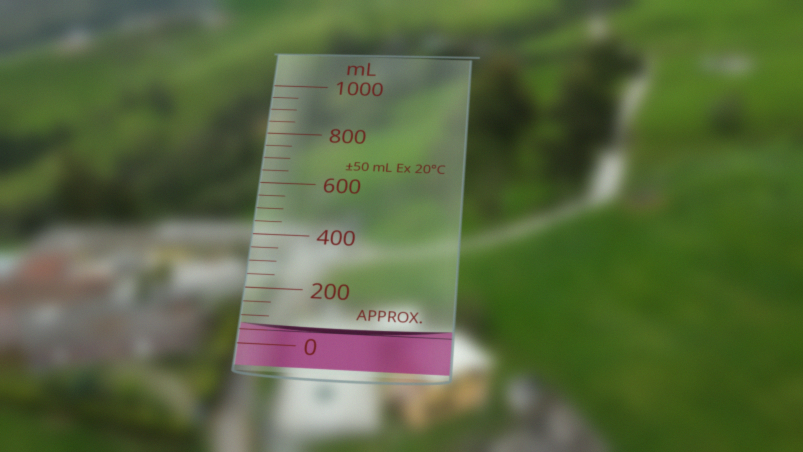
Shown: 50 (mL)
